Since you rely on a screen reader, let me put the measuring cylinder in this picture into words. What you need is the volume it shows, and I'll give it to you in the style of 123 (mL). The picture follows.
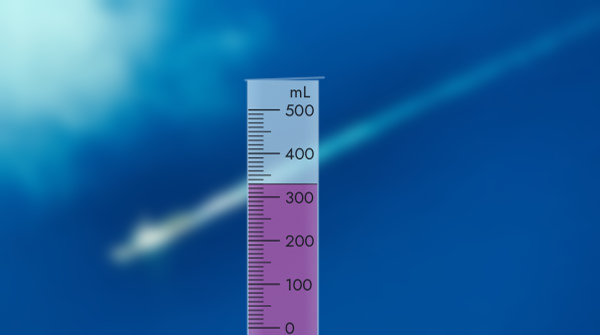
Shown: 330 (mL)
